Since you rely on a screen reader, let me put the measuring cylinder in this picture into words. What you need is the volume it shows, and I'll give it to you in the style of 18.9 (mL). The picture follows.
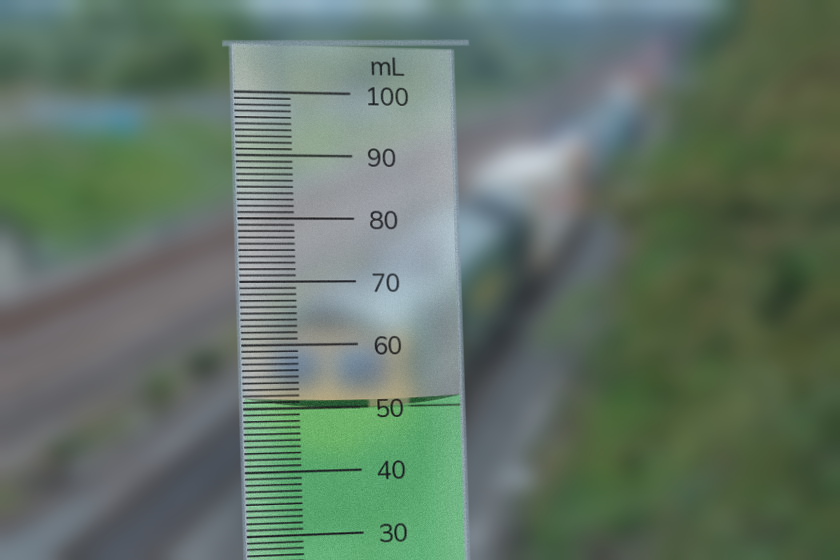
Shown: 50 (mL)
